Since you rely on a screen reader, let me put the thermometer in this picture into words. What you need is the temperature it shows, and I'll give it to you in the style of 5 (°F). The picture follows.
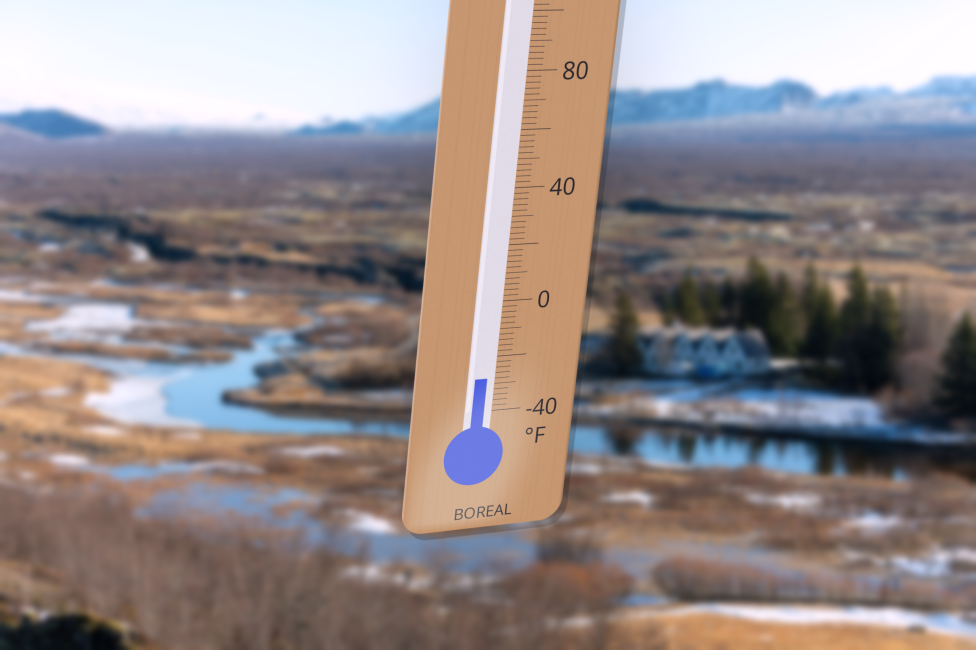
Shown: -28 (°F)
